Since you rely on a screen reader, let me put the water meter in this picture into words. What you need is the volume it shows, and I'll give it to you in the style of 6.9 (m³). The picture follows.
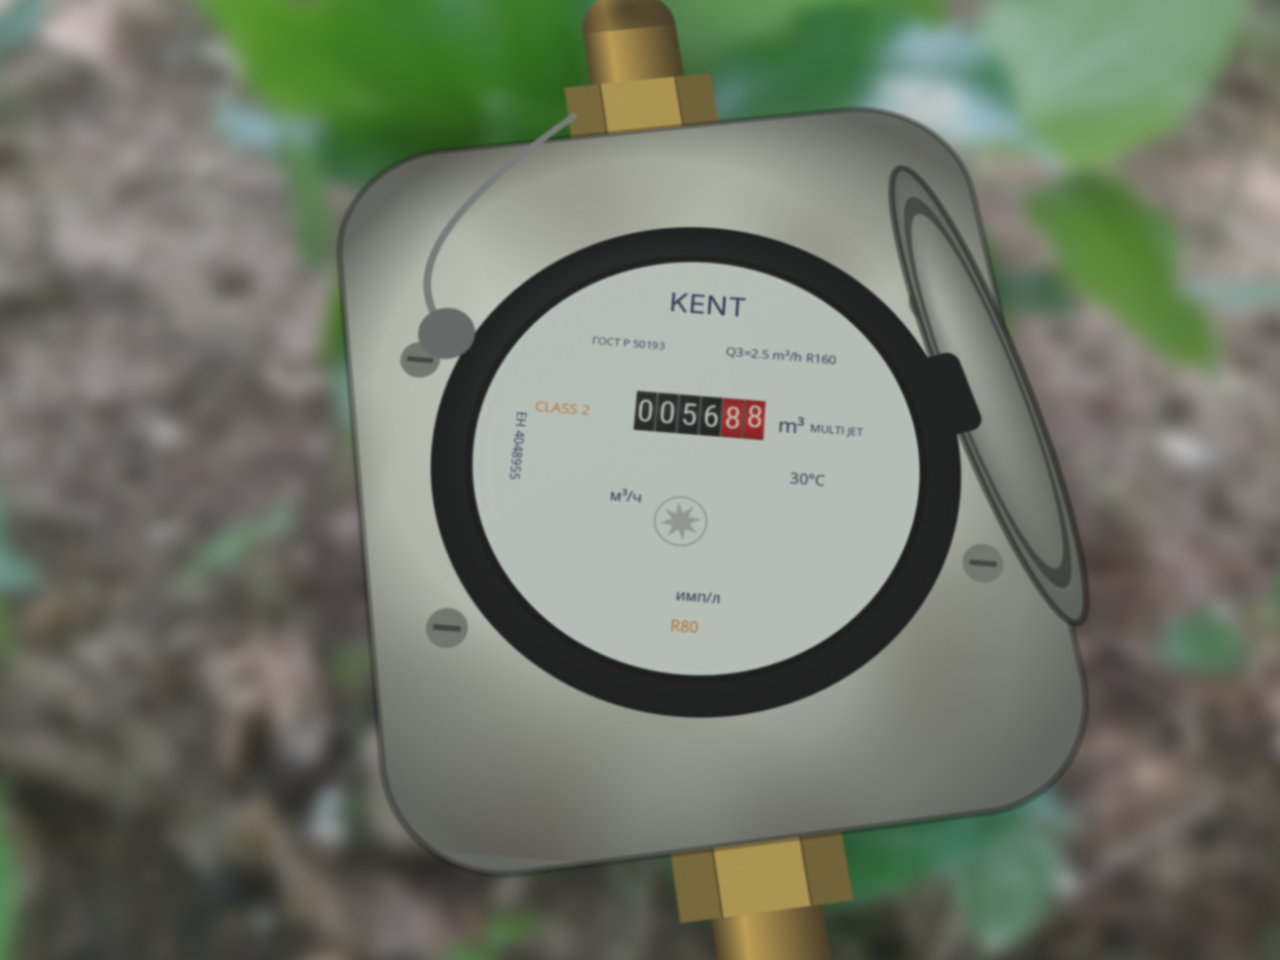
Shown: 56.88 (m³)
